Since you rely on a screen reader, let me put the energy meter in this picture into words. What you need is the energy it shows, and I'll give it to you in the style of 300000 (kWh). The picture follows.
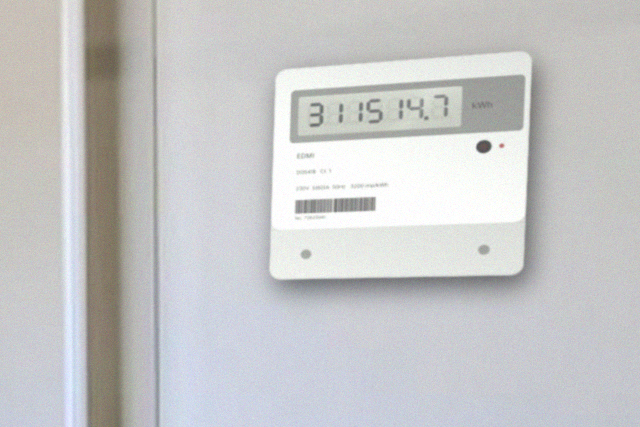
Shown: 311514.7 (kWh)
